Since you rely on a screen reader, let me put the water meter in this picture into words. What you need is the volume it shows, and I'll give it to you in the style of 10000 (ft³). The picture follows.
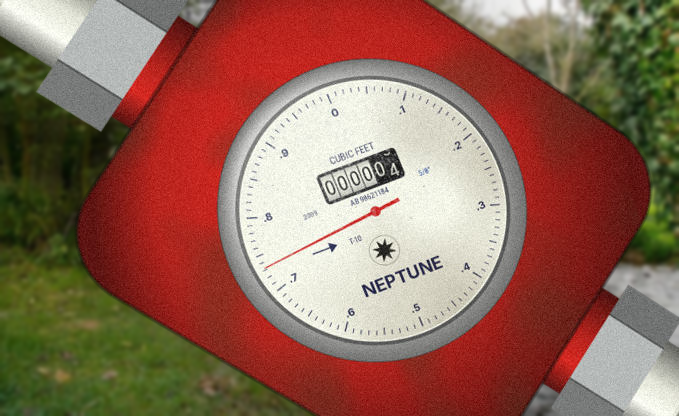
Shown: 3.73 (ft³)
